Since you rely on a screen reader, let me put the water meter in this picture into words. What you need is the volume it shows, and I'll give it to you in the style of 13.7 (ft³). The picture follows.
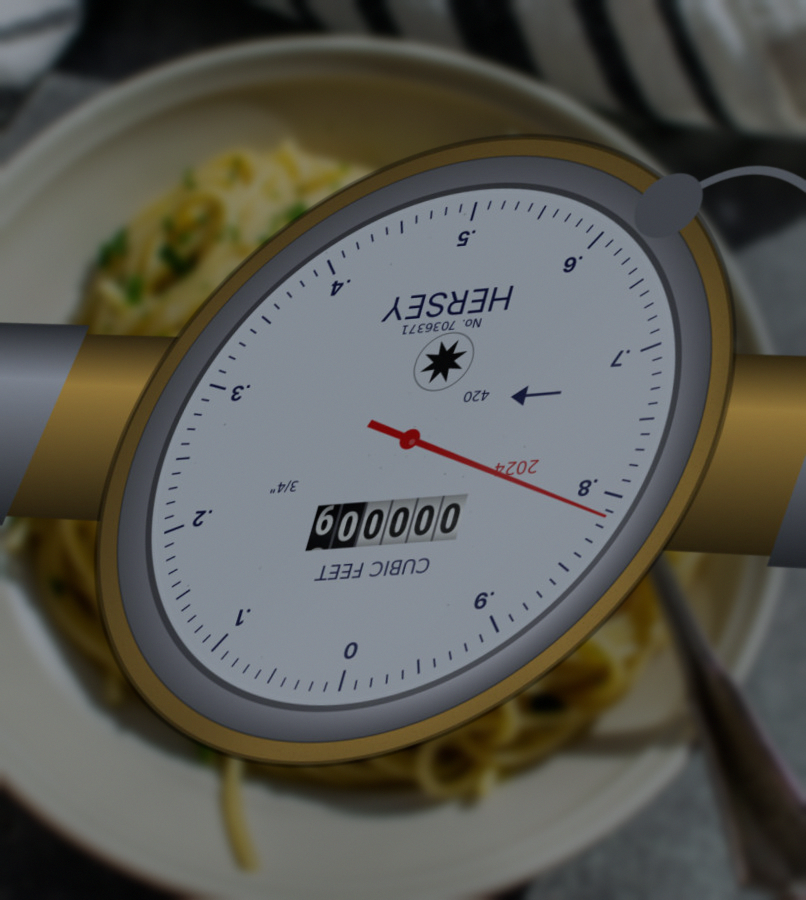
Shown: 8.81 (ft³)
